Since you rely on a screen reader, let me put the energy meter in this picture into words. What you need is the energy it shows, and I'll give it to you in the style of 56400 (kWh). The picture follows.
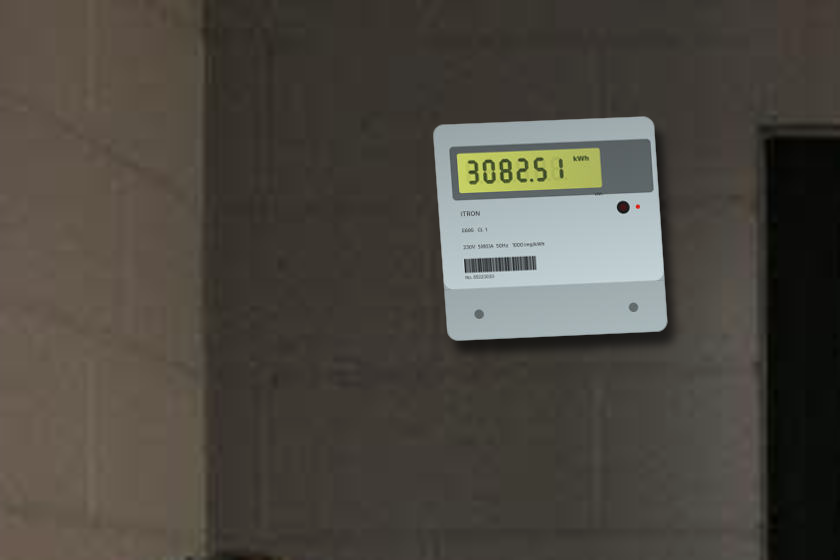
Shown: 3082.51 (kWh)
